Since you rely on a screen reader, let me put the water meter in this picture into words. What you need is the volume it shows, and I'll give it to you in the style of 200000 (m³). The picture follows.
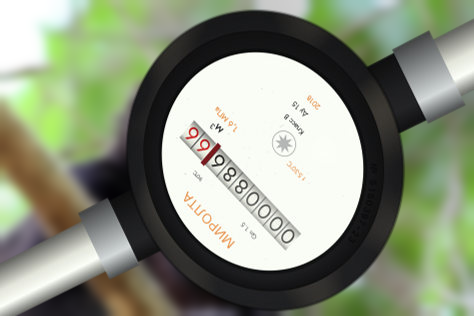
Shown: 886.66 (m³)
